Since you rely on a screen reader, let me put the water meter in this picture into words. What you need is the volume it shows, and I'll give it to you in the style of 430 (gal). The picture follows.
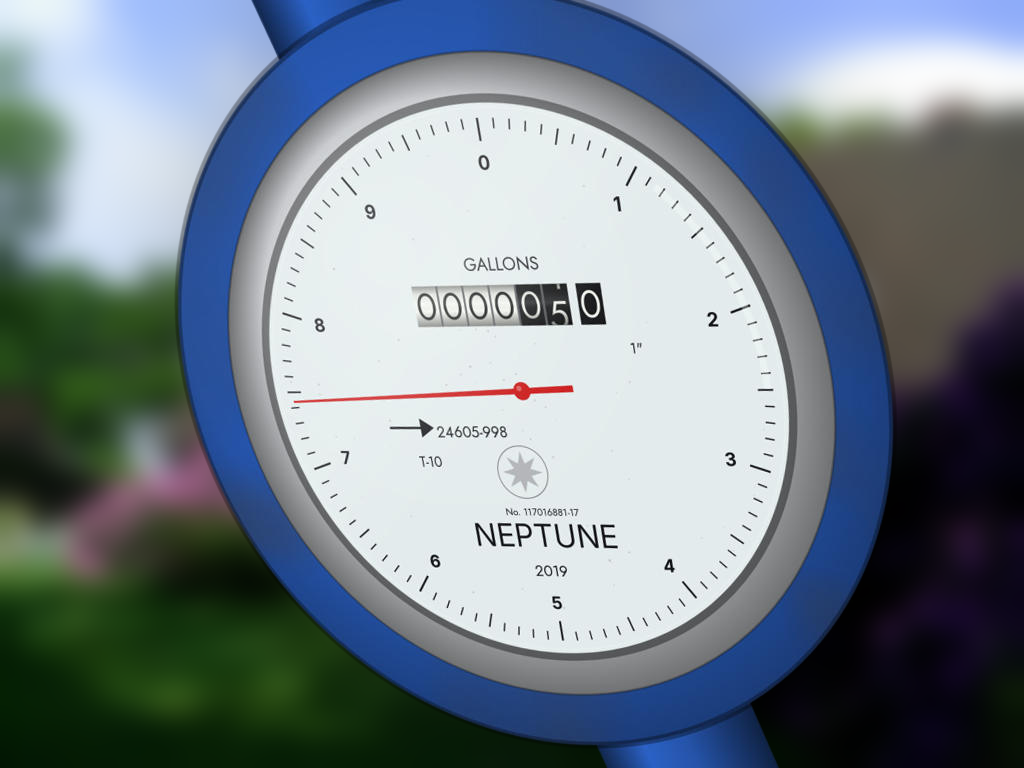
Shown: 47.4 (gal)
